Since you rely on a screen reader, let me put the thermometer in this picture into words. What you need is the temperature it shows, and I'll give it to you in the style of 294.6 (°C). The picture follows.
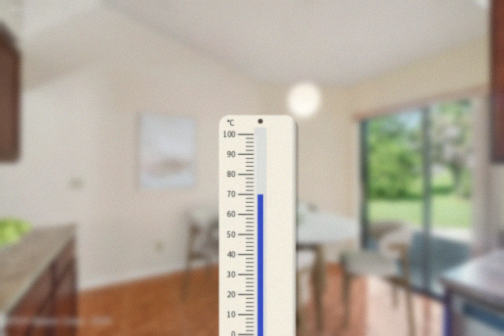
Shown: 70 (°C)
